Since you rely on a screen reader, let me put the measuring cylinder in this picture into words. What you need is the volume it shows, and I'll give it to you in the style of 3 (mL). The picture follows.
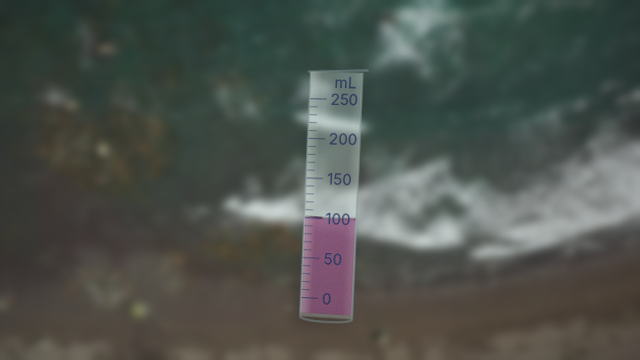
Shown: 100 (mL)
